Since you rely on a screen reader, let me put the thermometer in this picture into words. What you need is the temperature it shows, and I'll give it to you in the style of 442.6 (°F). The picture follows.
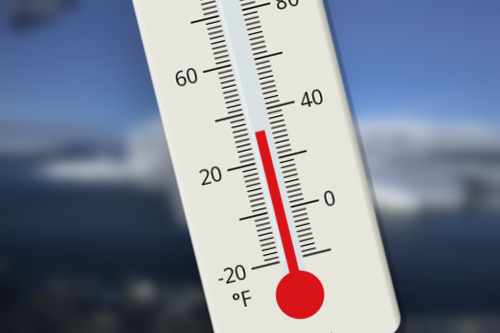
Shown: 32 (°F)
